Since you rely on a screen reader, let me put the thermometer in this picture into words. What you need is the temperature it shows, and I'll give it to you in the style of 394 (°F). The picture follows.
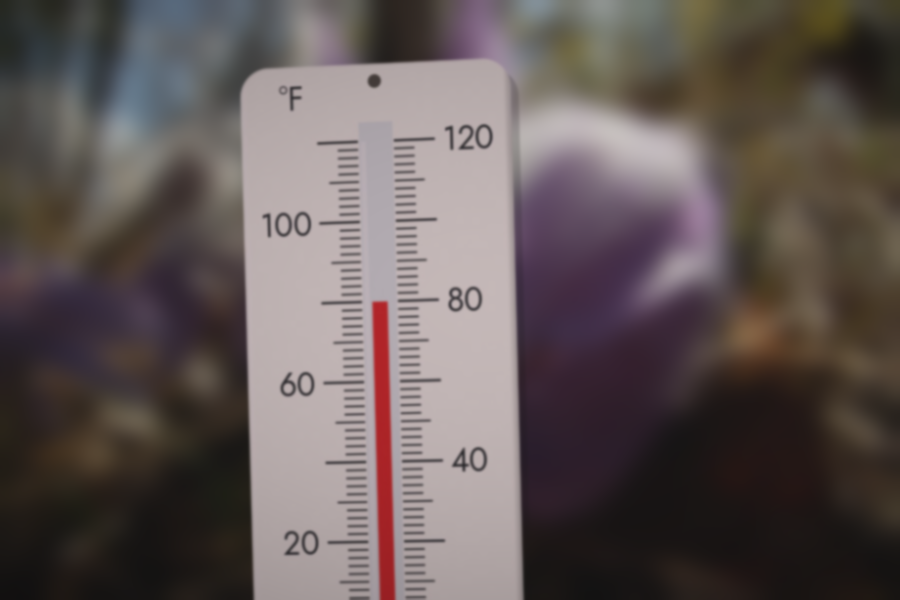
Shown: 80 (°F)
